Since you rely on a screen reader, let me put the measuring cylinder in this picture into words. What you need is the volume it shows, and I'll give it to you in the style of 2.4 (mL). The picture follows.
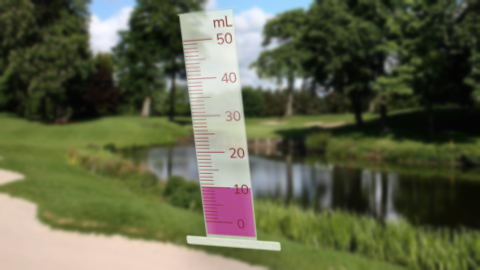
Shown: 10 (mL)
